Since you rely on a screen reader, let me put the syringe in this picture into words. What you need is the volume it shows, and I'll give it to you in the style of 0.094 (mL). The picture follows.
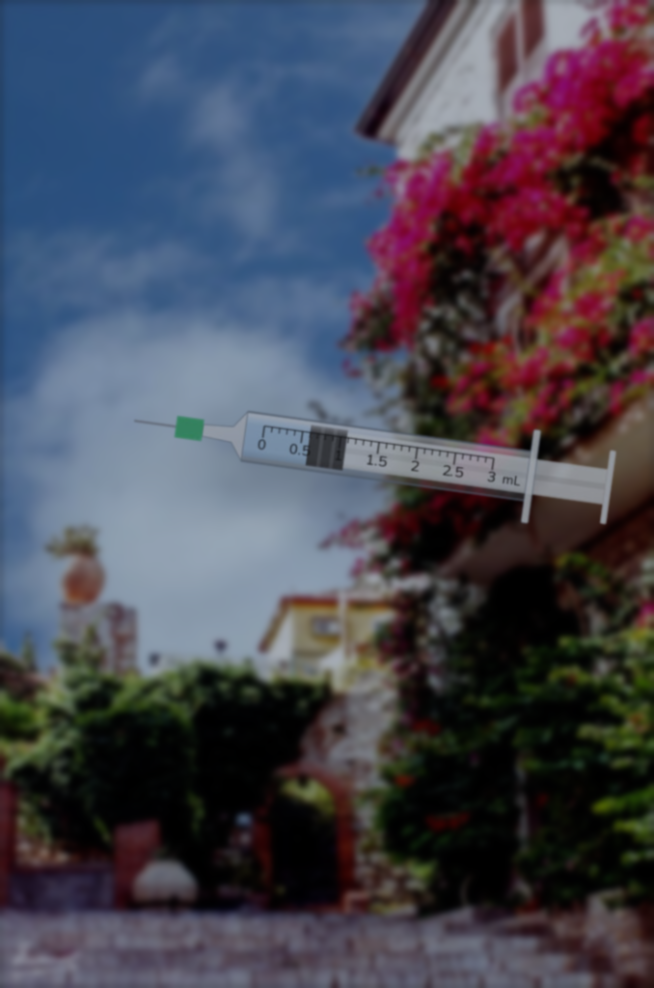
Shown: 0.6 (mL)
